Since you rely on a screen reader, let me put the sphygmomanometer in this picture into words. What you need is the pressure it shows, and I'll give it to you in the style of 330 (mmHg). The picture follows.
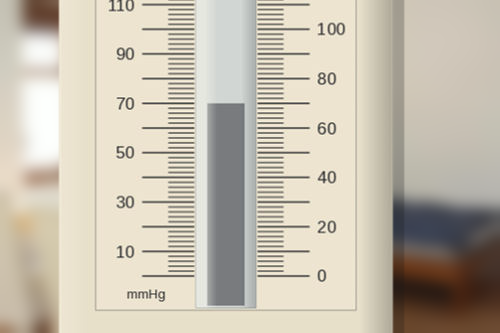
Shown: 70 (mmHg)
